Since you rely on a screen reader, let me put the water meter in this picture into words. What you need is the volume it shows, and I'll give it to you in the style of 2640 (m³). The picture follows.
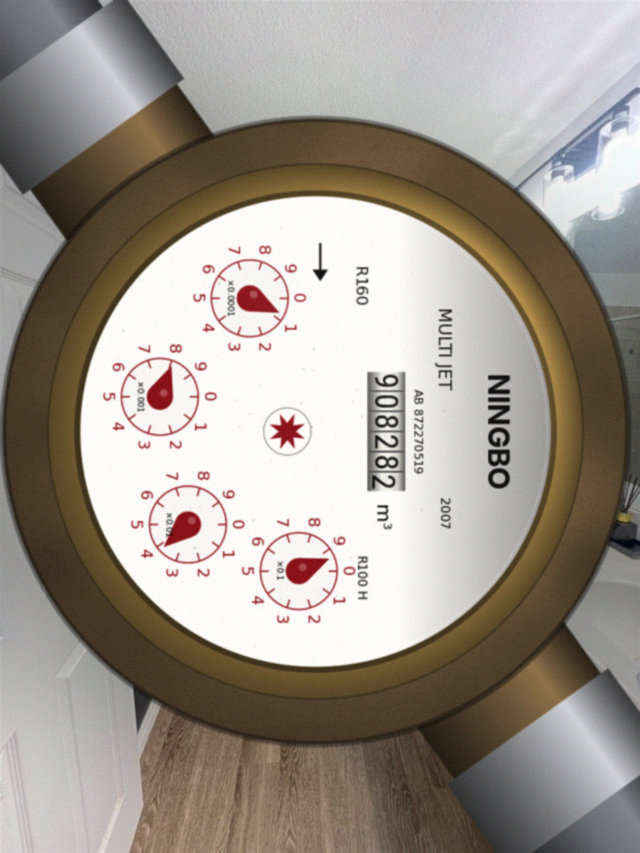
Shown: 908281.9380 (m³)
